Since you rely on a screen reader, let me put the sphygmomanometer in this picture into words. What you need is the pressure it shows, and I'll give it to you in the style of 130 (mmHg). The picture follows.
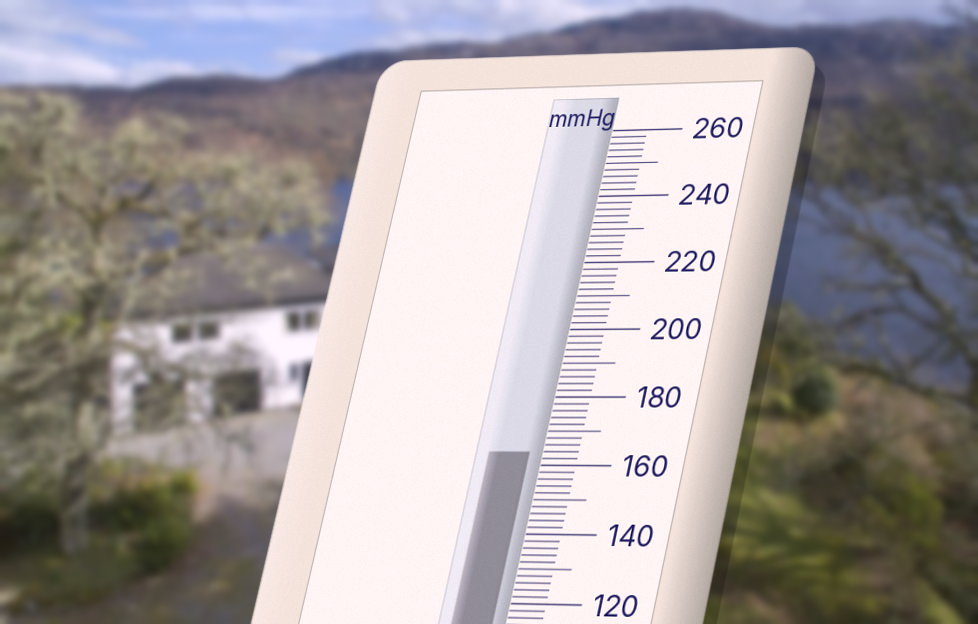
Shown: 164 (mmHg)
